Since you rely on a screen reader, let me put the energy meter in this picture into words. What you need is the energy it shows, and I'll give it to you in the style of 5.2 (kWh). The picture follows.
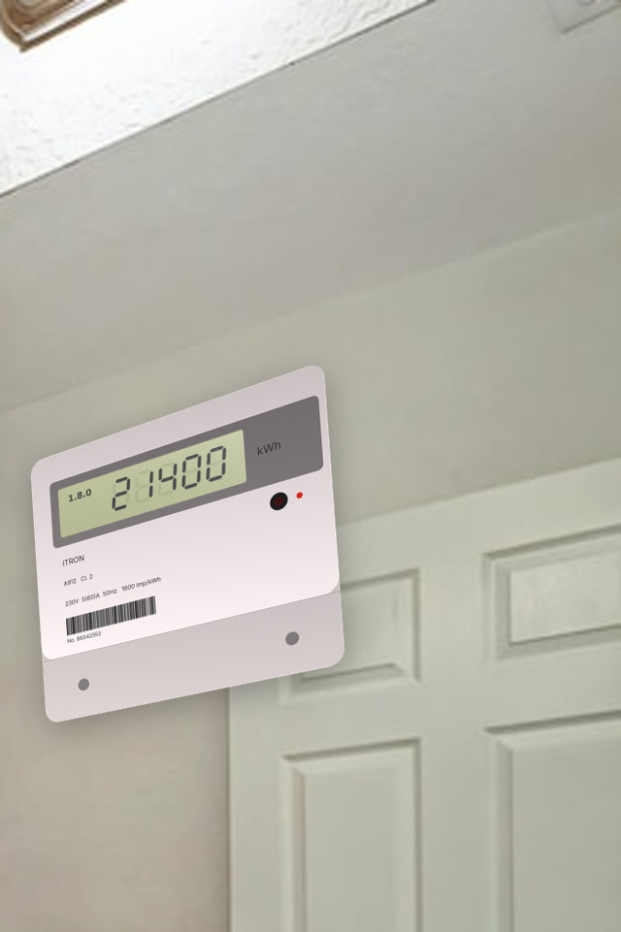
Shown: 21400 (kWh)
